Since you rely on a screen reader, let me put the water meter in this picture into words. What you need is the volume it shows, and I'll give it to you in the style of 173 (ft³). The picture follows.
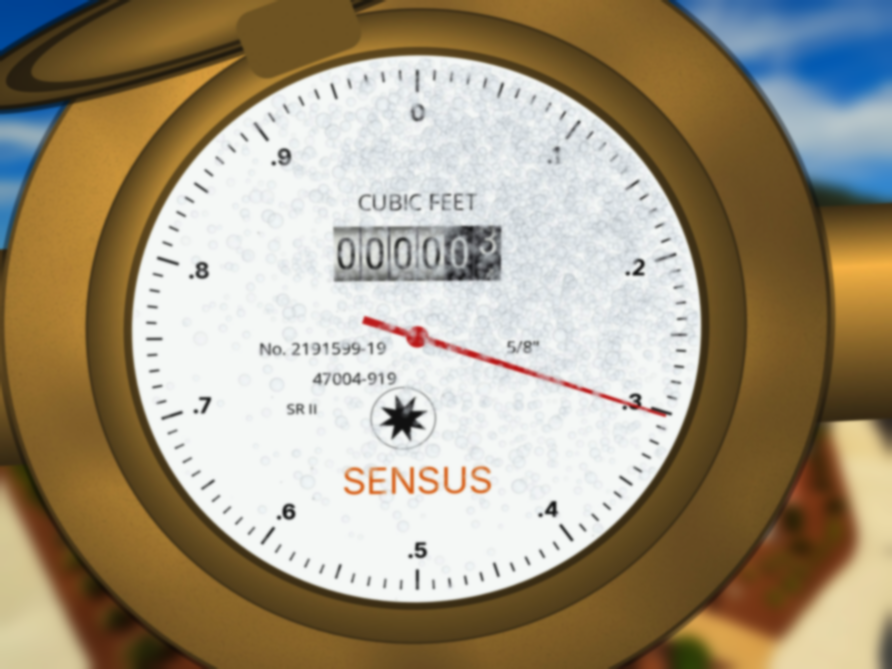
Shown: 3.30 (ft³)
